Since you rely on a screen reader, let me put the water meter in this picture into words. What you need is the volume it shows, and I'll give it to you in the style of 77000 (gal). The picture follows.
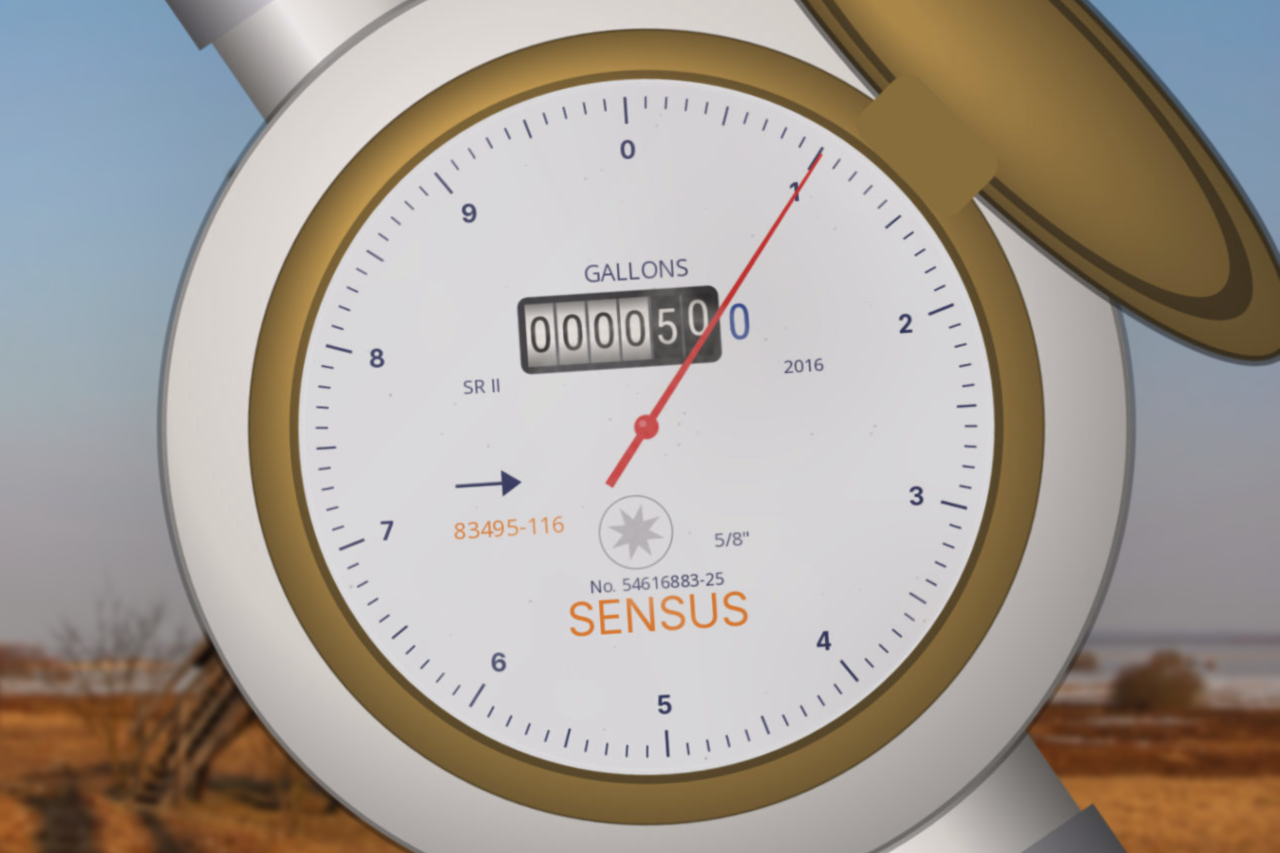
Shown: 501.0 (gal)
